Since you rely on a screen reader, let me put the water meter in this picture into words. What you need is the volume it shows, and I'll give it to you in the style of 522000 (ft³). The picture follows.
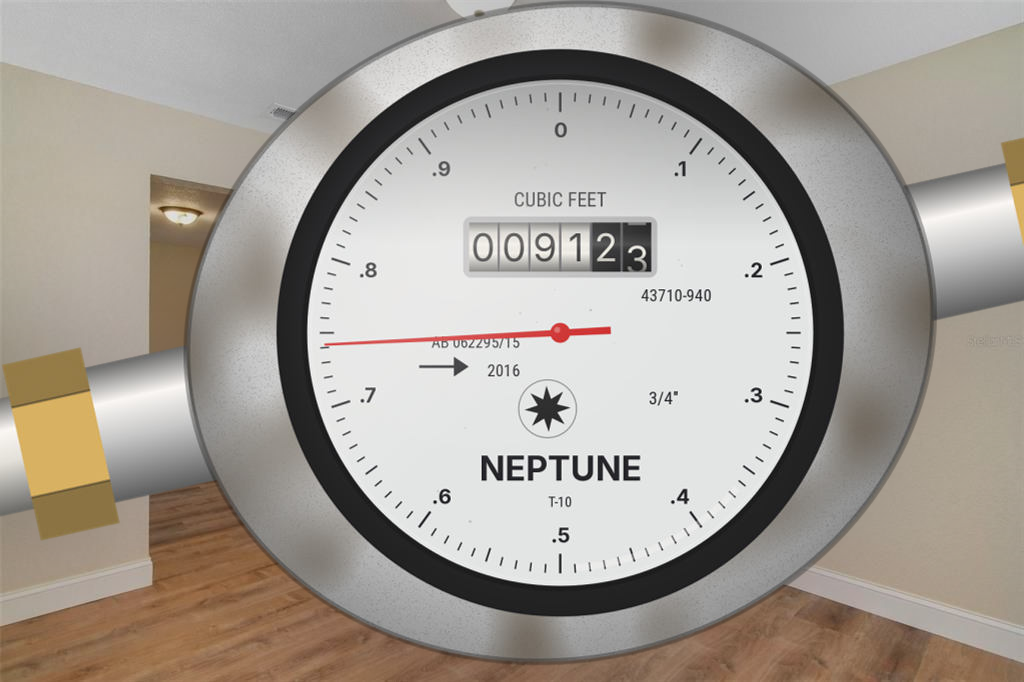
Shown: 9122.74 (ft³)
